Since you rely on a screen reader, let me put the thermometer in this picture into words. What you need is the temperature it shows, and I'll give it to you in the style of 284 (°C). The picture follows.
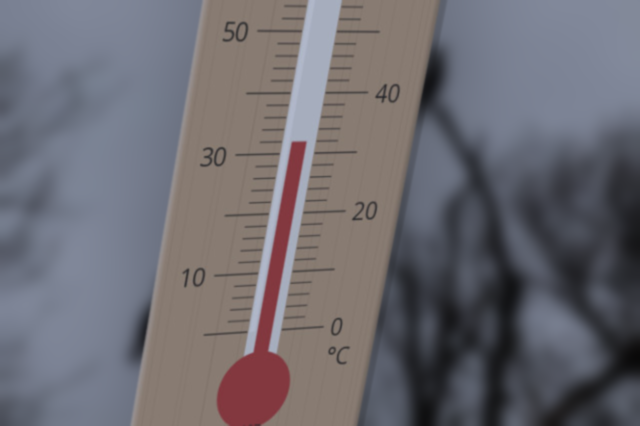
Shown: 32 (°C)
